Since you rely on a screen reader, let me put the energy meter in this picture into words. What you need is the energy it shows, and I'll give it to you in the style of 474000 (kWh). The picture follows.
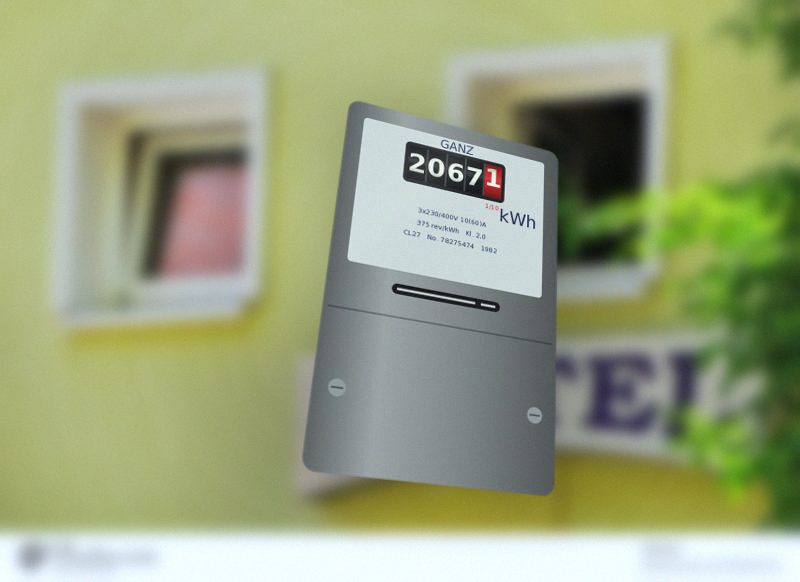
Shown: 2067.1 (kWh)
